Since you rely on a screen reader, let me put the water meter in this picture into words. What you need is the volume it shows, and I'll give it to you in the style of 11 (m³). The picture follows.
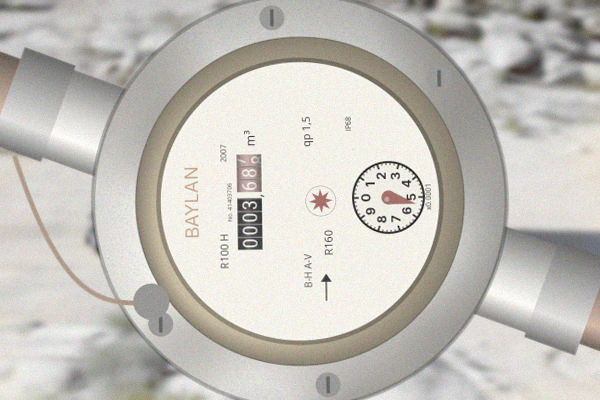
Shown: 3.6875 (m³)
